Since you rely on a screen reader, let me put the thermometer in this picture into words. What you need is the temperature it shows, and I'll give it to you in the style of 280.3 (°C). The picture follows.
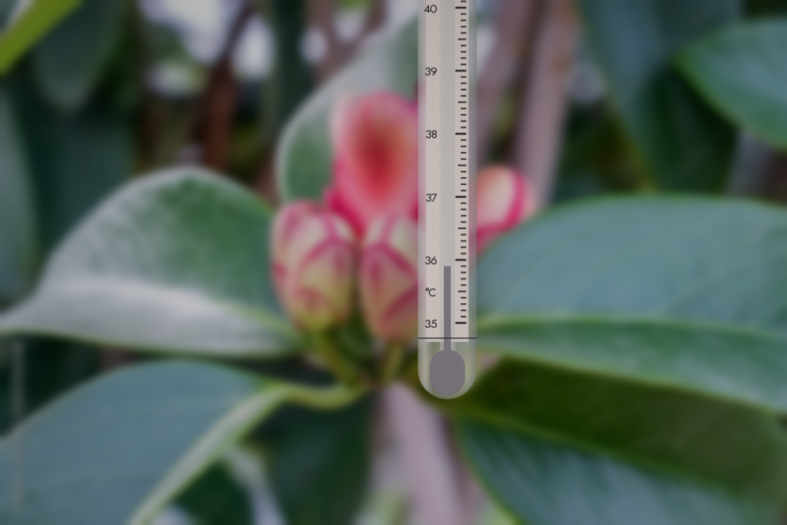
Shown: 35.9 (°C)
